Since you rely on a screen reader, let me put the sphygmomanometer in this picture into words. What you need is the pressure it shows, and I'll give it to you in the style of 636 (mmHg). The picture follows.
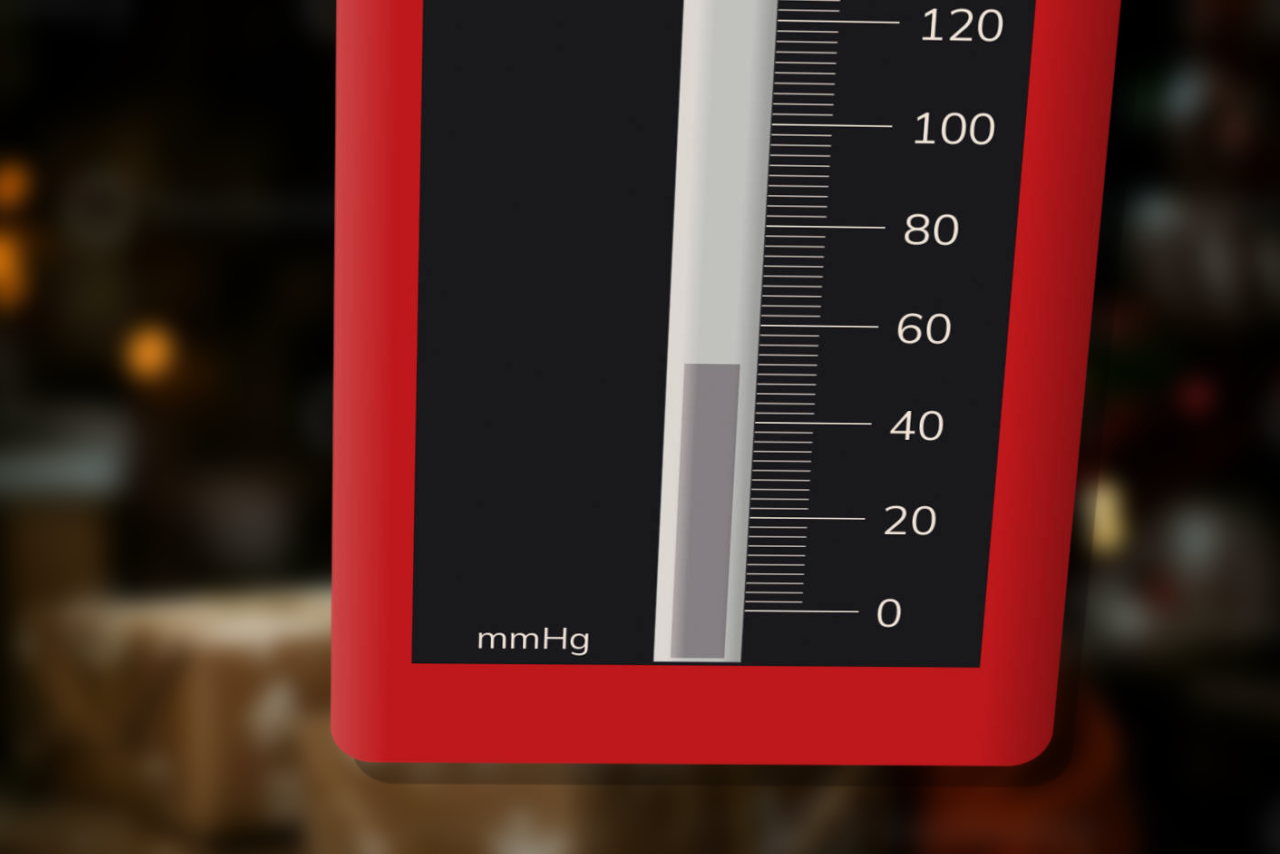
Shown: 52 (mmHg)
